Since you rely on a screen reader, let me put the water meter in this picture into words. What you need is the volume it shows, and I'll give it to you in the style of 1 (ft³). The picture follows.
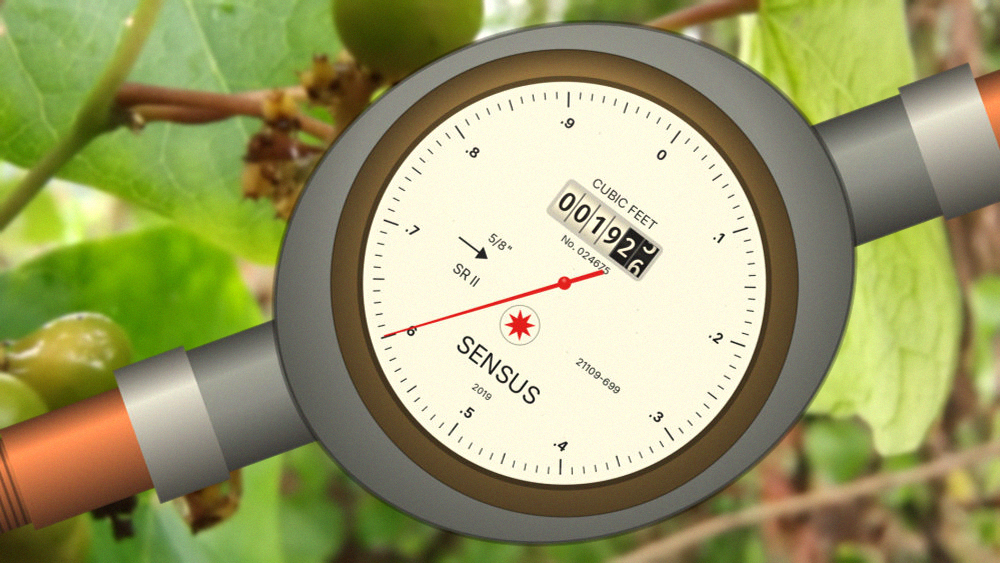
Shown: 1925.60 (ft³)
